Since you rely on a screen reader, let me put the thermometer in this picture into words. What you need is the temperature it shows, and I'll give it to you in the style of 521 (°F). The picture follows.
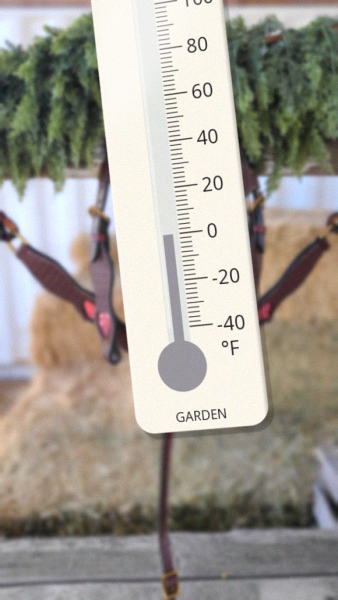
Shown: 0 (°F)
